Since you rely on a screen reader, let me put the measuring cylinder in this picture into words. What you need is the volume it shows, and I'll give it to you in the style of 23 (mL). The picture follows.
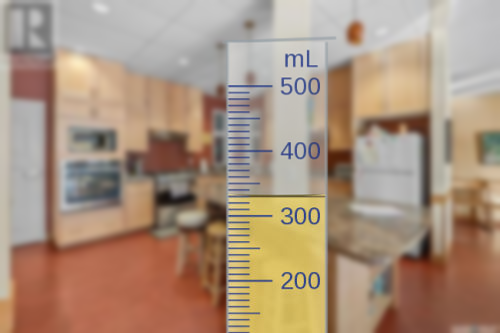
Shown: 330 (mL)
